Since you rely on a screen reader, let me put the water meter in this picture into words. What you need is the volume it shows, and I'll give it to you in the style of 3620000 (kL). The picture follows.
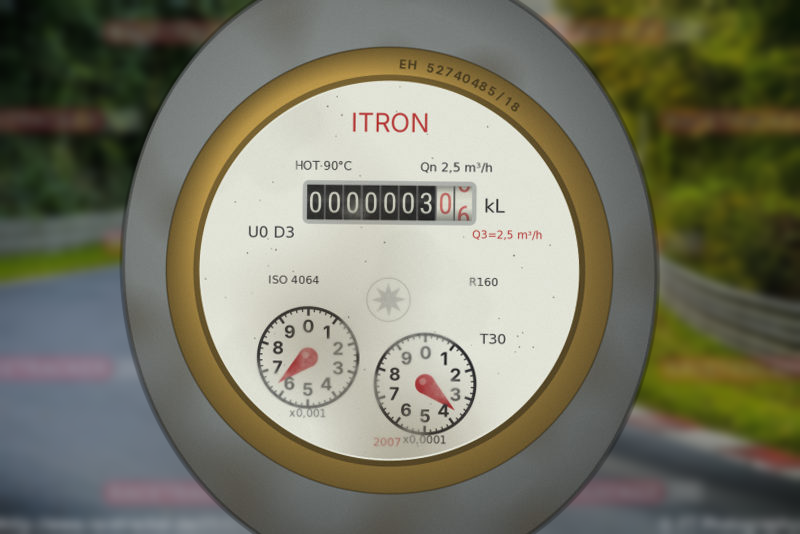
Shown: 3.0563 (kL)
